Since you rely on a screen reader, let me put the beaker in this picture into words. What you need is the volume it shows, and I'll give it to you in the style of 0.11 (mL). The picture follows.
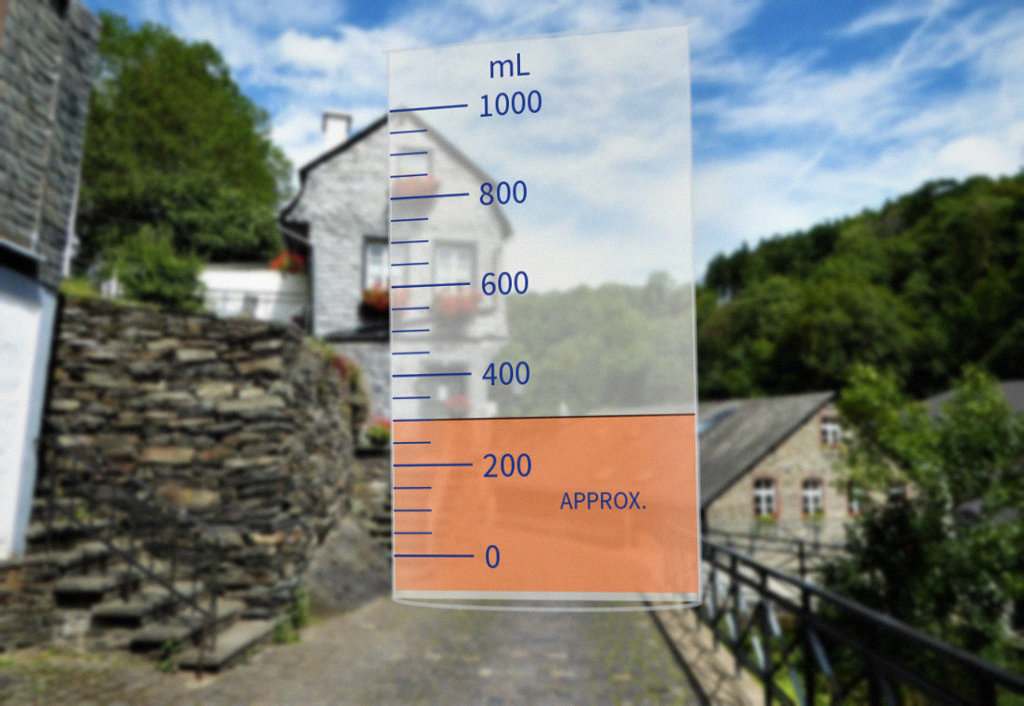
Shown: 300 (mL)
